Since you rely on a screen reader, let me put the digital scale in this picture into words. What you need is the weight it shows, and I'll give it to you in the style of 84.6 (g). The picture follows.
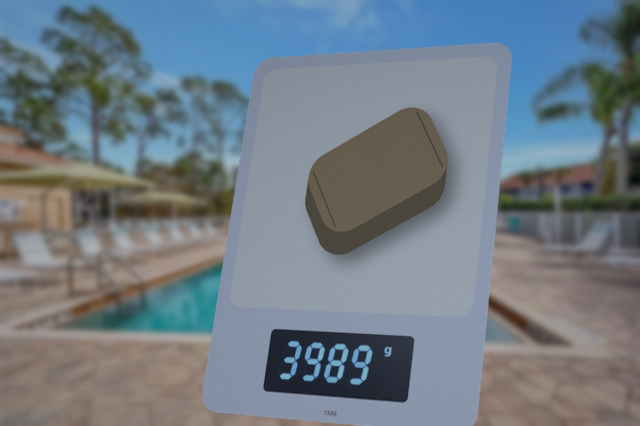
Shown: 3989 (g)
